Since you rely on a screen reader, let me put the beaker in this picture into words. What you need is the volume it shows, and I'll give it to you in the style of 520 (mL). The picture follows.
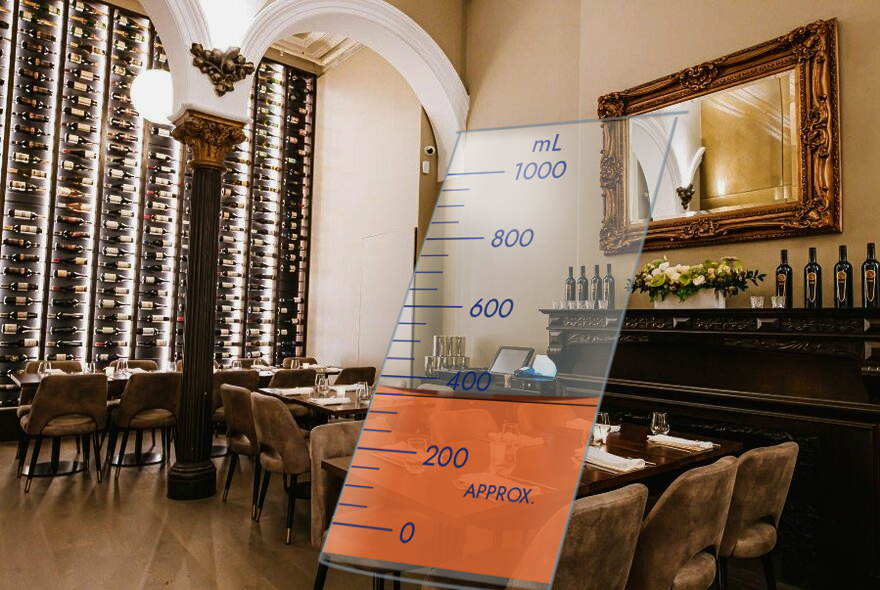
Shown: 350 (mL)
